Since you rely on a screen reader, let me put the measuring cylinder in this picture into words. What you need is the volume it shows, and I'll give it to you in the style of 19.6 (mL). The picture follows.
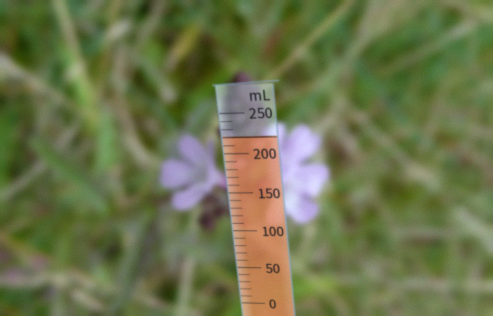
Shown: 220 (mL)
